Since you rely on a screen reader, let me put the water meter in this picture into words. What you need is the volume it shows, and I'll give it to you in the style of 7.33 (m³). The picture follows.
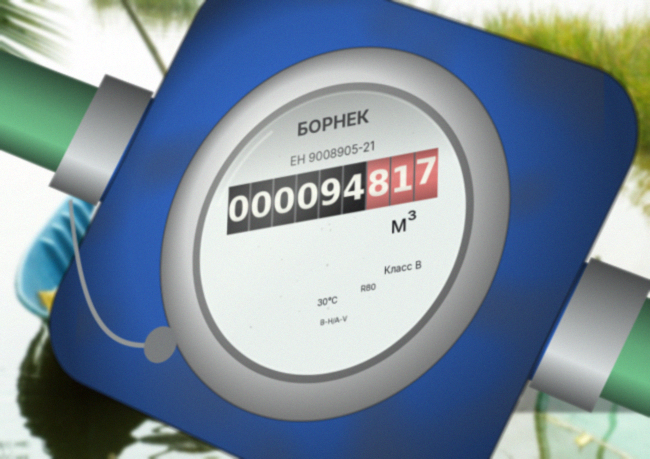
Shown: 94.817 (m³)
